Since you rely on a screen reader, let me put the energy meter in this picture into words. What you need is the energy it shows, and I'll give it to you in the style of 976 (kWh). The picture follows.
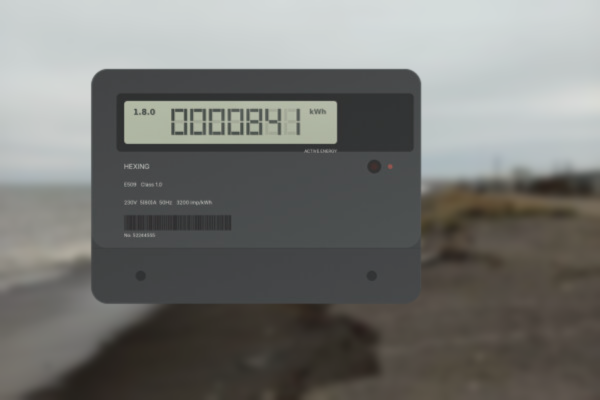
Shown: 841 (kWh)
